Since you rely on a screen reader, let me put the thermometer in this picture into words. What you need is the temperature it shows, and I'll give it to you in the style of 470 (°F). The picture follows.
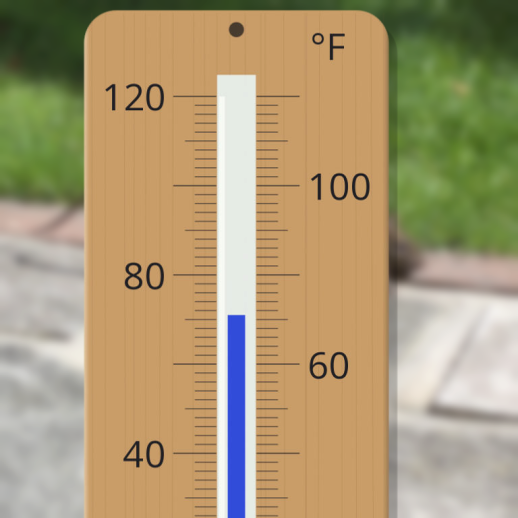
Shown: 71 (°F)
